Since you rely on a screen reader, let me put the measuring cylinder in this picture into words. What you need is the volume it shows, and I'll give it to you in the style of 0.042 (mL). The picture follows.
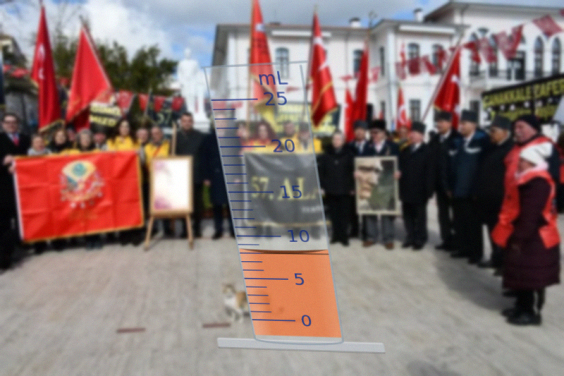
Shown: 8 (mL)
